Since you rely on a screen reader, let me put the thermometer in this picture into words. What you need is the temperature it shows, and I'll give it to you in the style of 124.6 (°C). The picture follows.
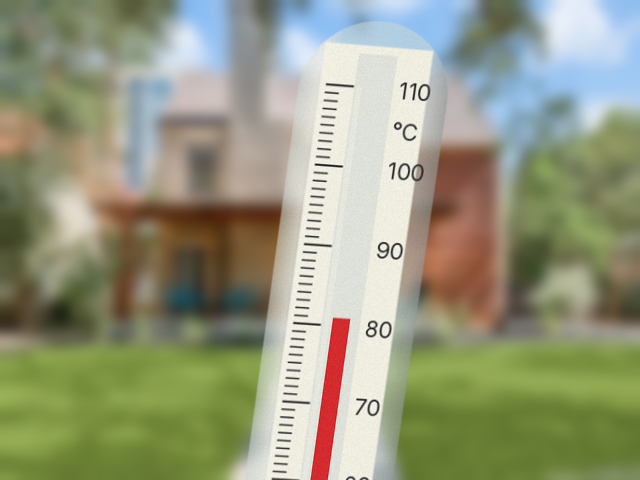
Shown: 81 (°C)
